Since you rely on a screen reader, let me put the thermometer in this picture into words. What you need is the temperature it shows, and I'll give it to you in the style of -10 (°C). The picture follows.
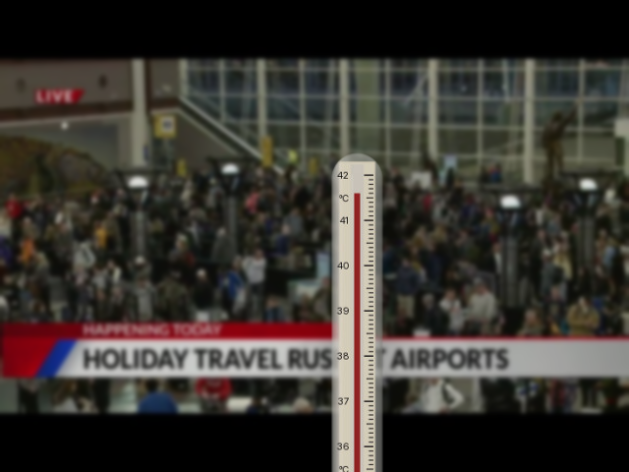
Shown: 41.6 (°C)
